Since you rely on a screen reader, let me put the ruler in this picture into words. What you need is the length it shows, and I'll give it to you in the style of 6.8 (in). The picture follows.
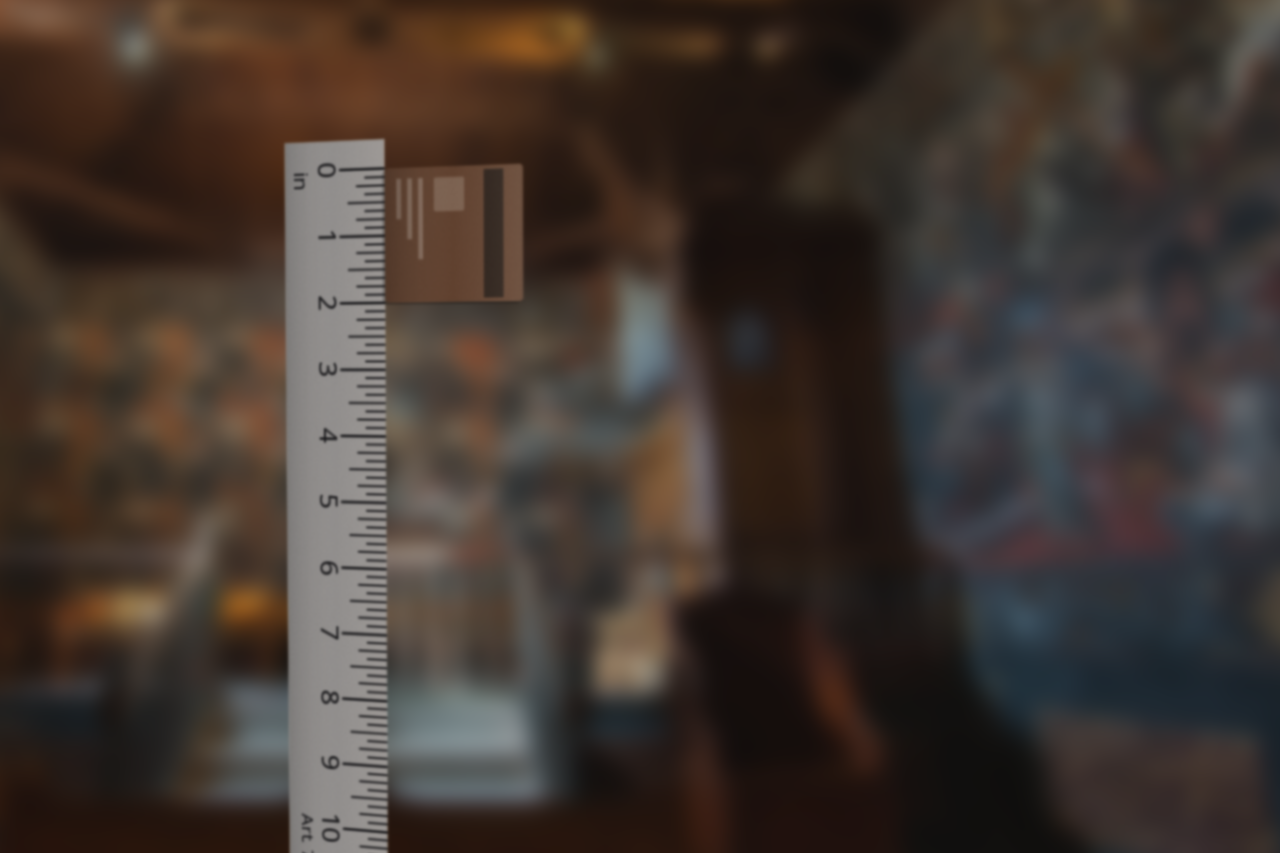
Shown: 2 (in)
